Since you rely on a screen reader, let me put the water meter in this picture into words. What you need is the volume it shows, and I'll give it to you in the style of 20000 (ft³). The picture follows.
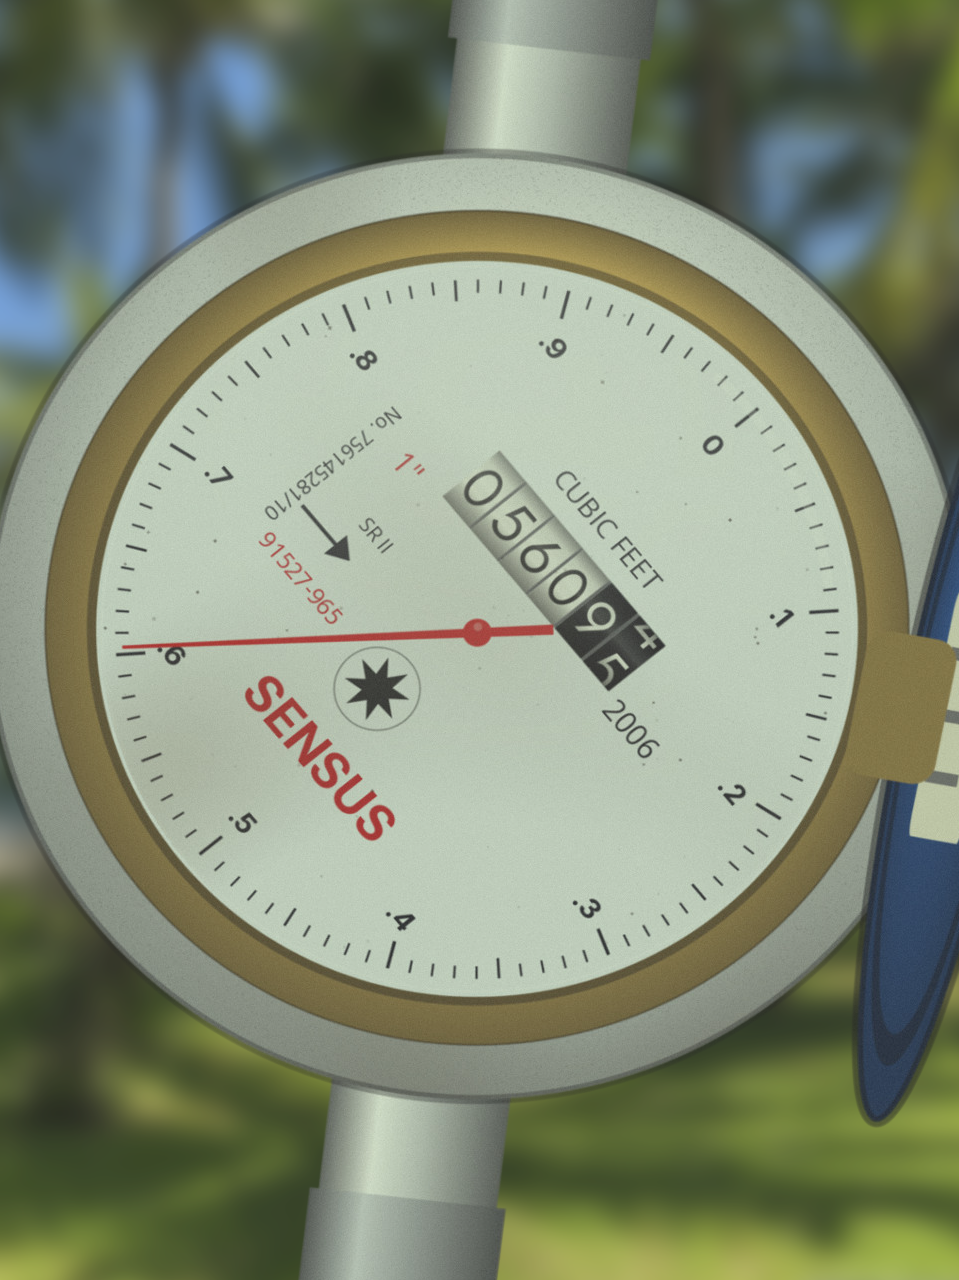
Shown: 56094.60 (ft³)
